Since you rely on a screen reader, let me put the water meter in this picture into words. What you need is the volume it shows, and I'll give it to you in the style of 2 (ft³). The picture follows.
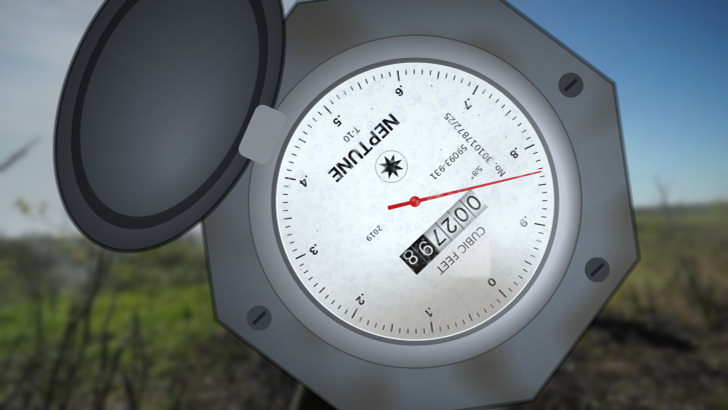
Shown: 2797.83 (ft³)
